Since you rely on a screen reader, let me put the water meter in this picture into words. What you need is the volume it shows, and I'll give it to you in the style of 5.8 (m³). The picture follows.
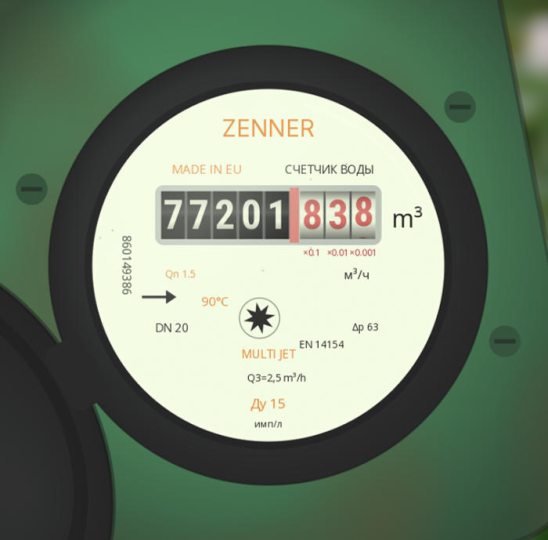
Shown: 77201.838 (m³)
